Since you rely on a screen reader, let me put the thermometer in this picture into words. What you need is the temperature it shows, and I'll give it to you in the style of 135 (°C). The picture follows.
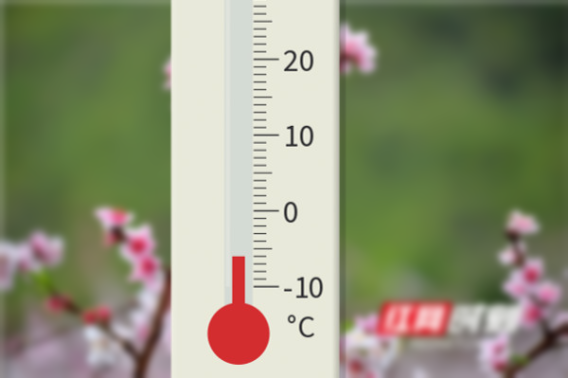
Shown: -6 (°C)
